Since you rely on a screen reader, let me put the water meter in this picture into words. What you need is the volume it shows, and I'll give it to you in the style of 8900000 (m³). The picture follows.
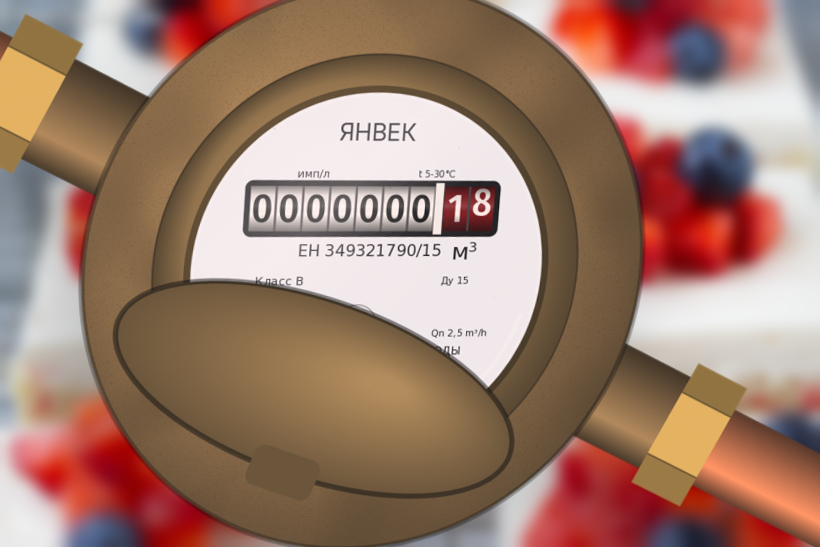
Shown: 0.18 (m³)
